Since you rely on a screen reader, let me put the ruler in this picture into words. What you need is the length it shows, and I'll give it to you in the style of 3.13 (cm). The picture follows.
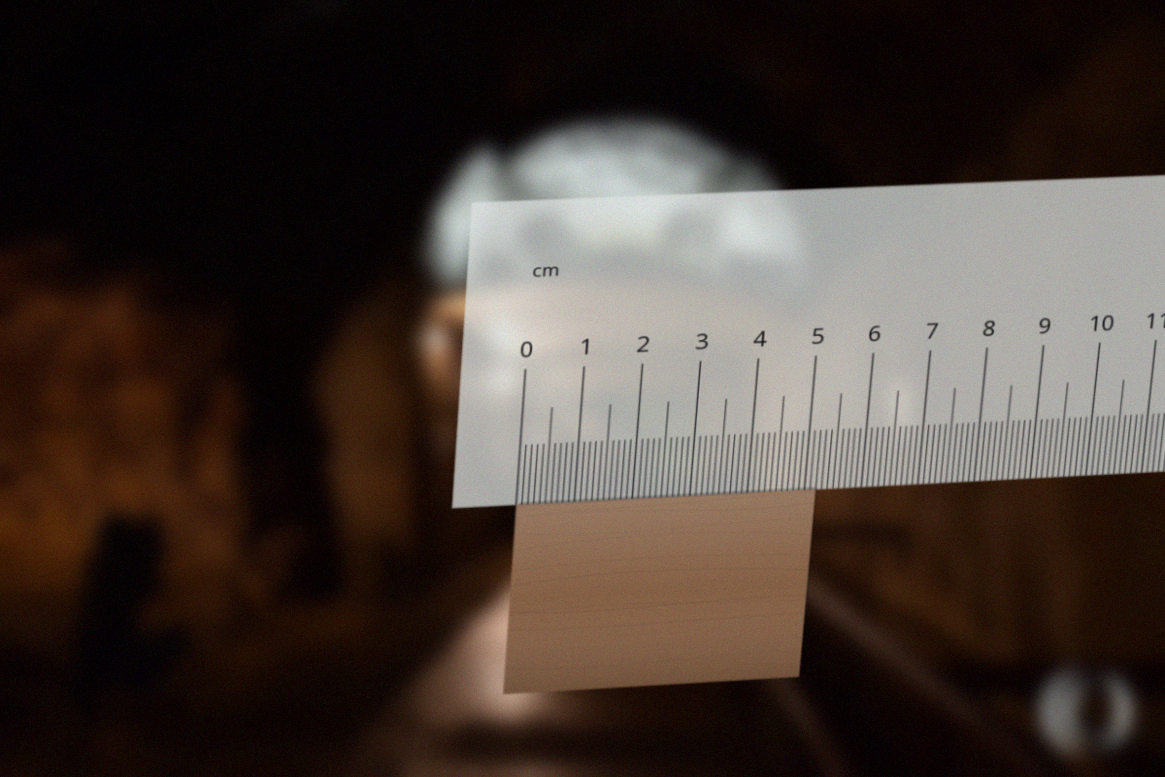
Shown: 5.2 (cm)
